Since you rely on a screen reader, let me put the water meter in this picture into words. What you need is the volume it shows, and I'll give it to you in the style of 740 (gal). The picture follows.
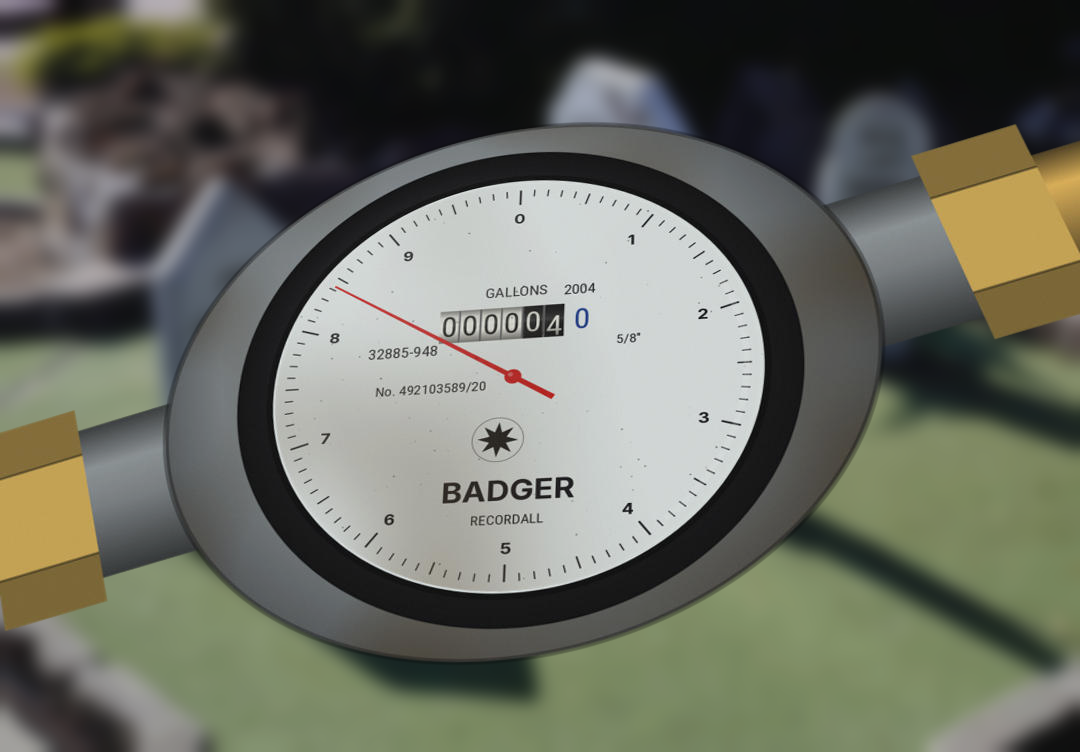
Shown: 38.4 (gal)
